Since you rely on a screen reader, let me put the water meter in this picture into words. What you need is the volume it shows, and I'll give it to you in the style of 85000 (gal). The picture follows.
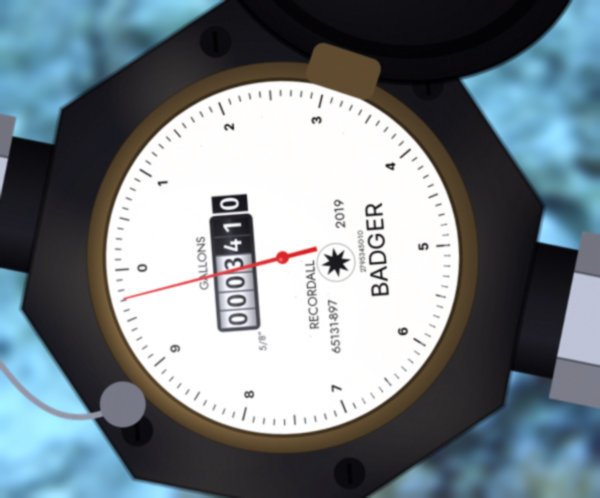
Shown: 3409.7 (gal)
